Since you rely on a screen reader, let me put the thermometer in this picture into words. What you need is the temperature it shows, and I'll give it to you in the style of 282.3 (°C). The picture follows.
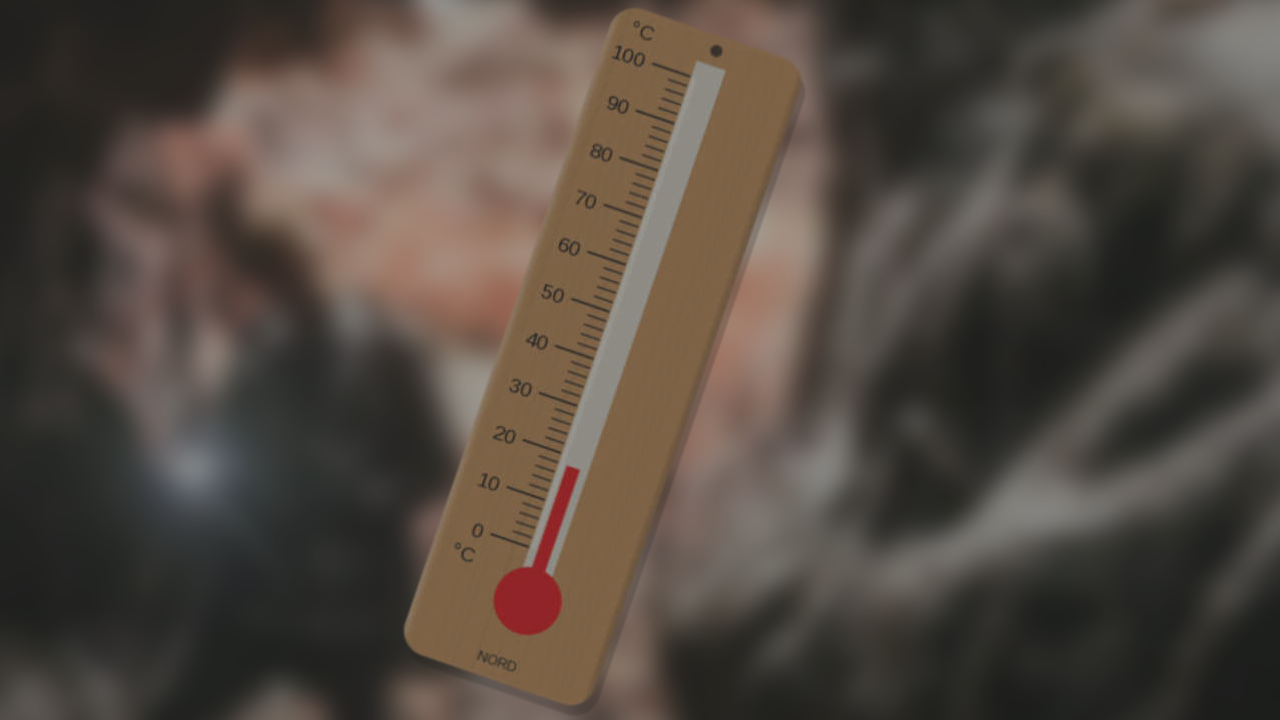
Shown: 18 (°C)
